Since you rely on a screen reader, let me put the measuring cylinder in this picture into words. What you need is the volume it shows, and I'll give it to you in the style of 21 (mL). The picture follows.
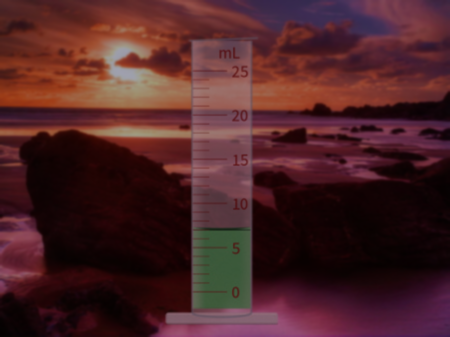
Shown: 7 (mL)
